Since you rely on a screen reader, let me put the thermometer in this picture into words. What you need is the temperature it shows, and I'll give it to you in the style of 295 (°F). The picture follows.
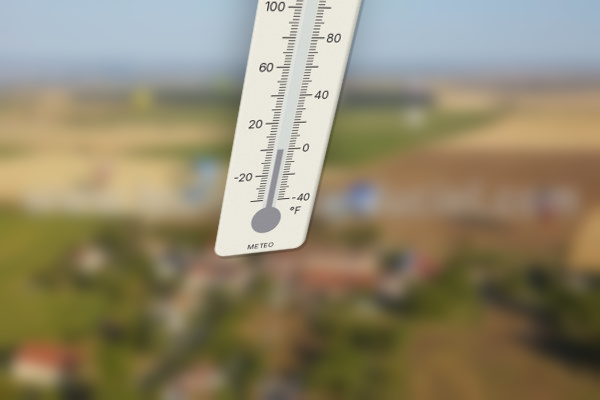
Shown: 0 (°F)
